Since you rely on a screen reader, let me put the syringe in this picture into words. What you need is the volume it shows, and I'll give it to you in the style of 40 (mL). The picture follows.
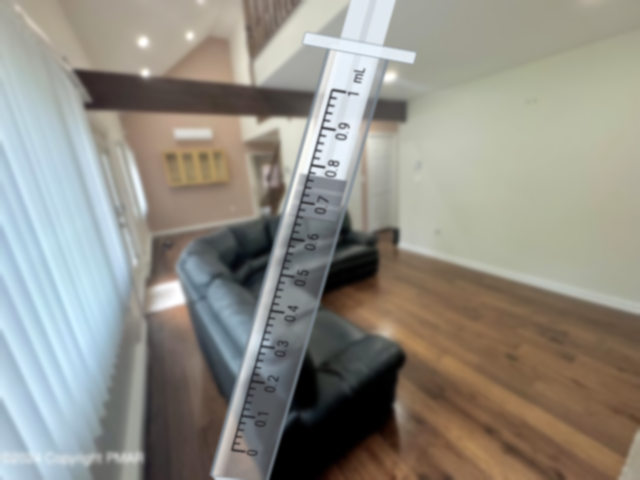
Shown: 0.66 (mL)
